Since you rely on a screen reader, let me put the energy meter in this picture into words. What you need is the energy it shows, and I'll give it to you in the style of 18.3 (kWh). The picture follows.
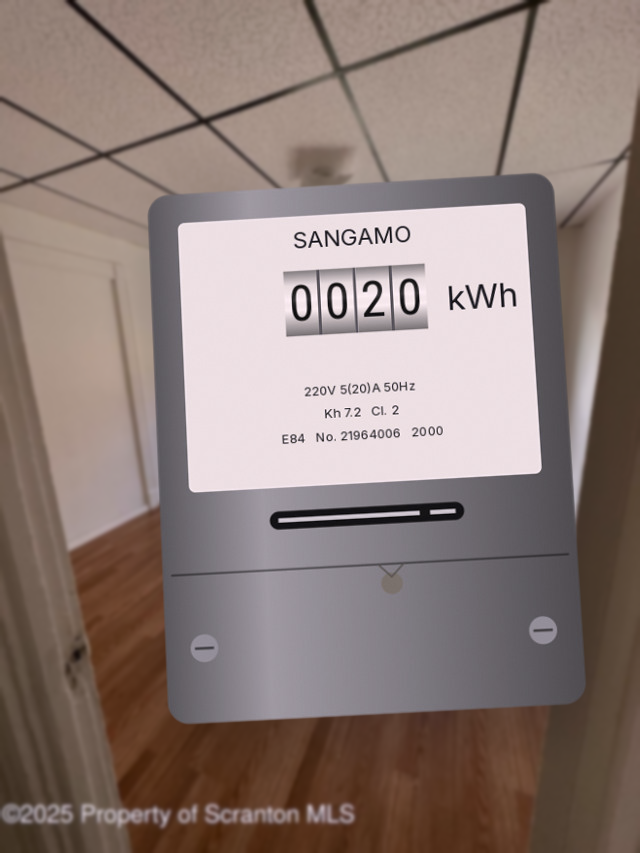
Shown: 20 (kWh)
